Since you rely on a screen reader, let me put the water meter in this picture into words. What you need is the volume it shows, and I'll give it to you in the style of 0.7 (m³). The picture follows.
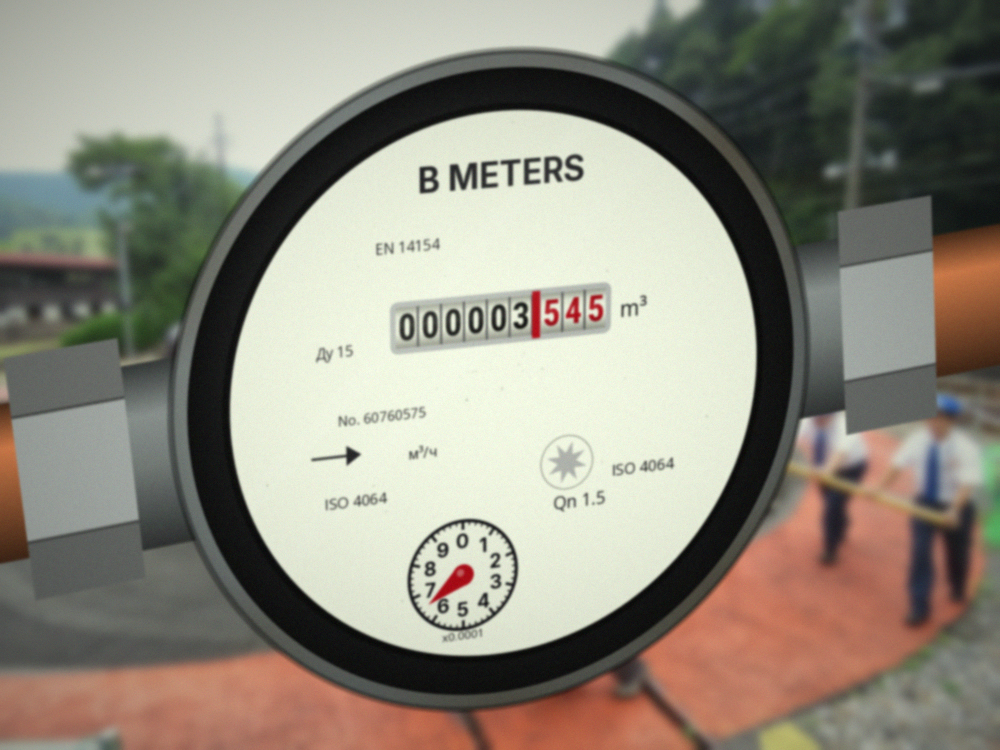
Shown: 3.5456 (m³)
